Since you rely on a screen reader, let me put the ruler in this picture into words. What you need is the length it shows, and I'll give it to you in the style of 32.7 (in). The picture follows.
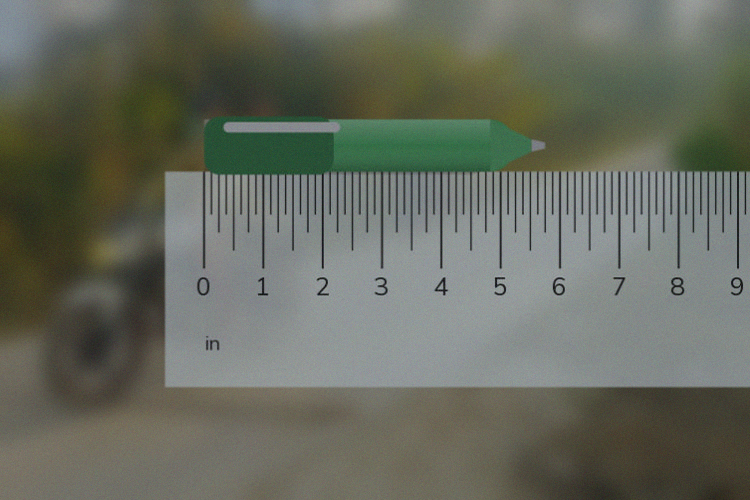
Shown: 5.75 (in)
